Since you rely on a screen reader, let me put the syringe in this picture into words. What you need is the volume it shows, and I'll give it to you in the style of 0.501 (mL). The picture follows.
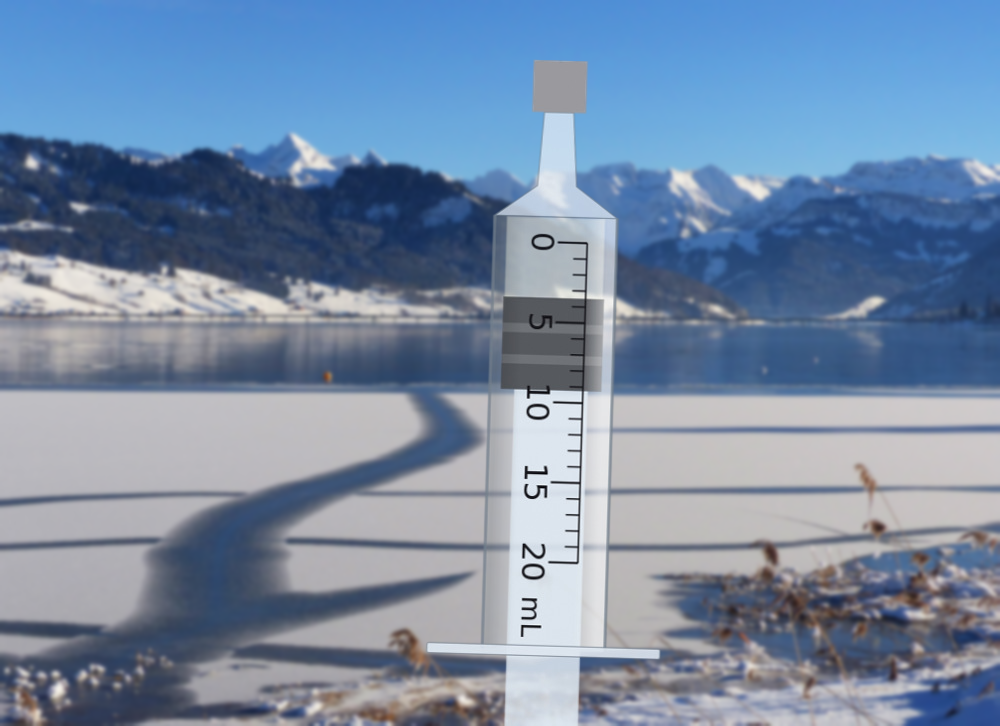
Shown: 3.5 (mL)
